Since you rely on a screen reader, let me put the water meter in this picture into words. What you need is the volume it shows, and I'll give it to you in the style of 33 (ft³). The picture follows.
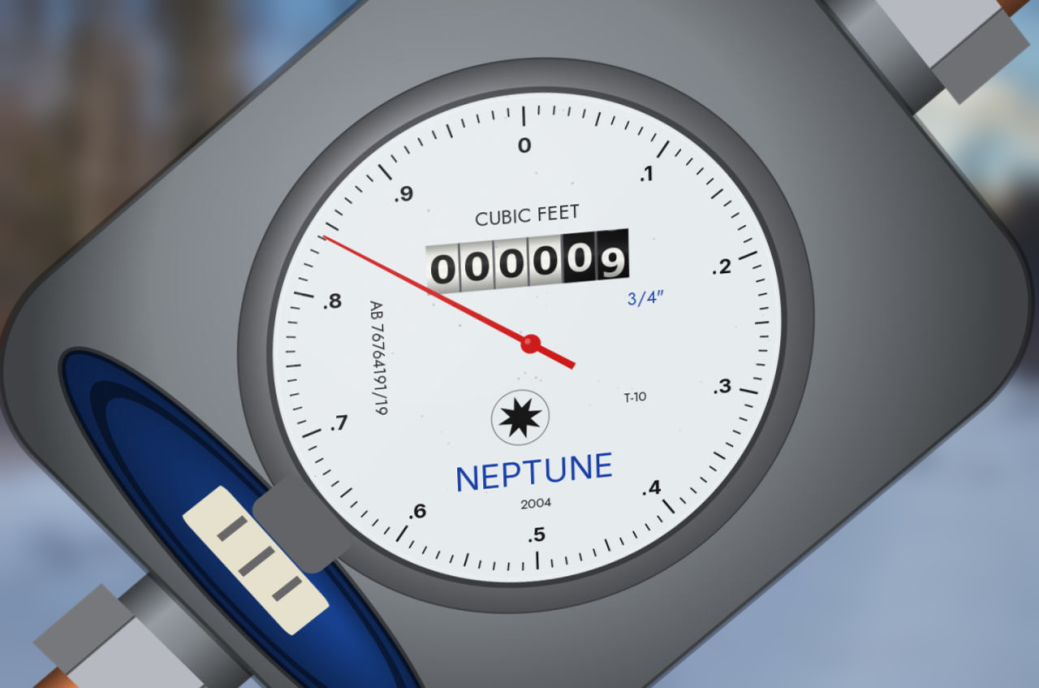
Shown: 8.84 (ft³)
